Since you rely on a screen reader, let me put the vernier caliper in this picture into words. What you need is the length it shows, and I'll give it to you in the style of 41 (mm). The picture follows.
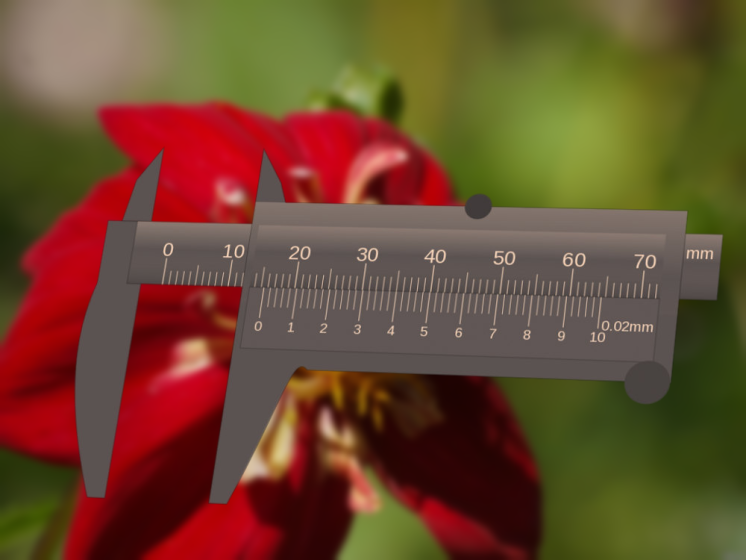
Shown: 15.4 (mm)
